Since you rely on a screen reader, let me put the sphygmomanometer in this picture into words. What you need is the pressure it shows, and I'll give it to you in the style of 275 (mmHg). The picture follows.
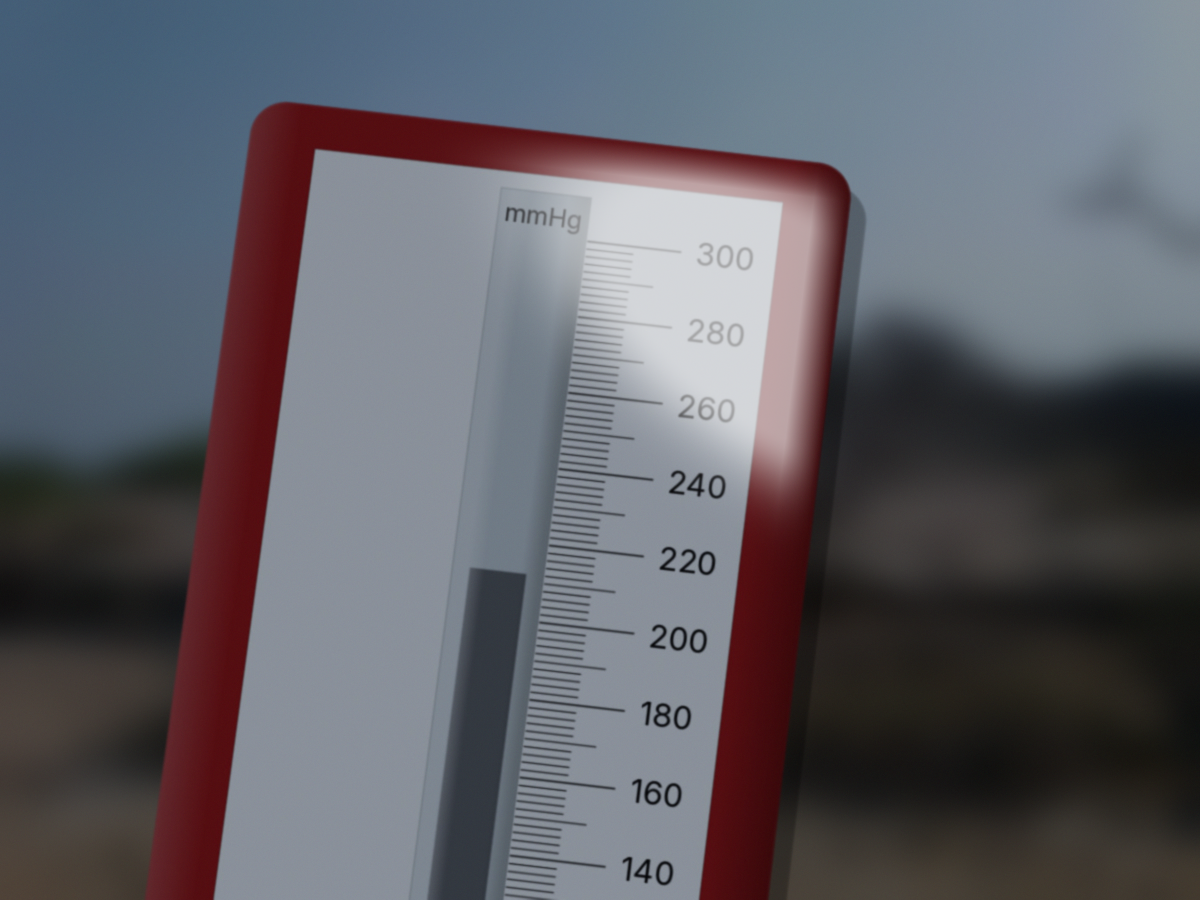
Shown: 212 (mmHg)
